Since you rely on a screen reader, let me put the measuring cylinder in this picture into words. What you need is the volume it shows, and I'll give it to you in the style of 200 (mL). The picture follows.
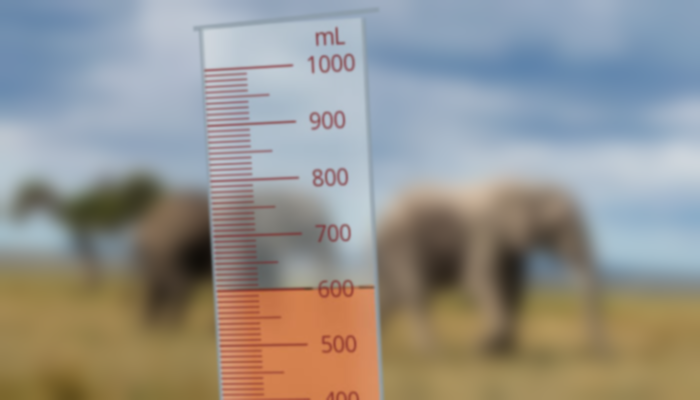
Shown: 600 (mL)
